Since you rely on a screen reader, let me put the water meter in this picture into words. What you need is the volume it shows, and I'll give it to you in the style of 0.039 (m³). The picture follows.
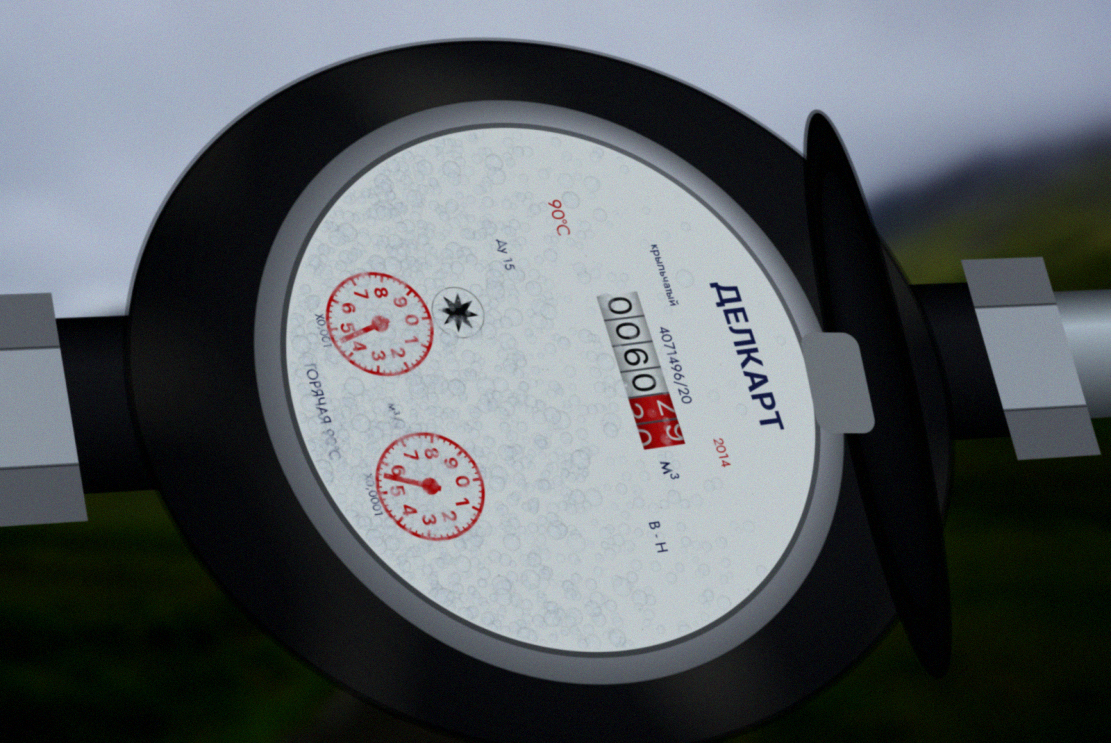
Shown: 60.2945 (m³)
